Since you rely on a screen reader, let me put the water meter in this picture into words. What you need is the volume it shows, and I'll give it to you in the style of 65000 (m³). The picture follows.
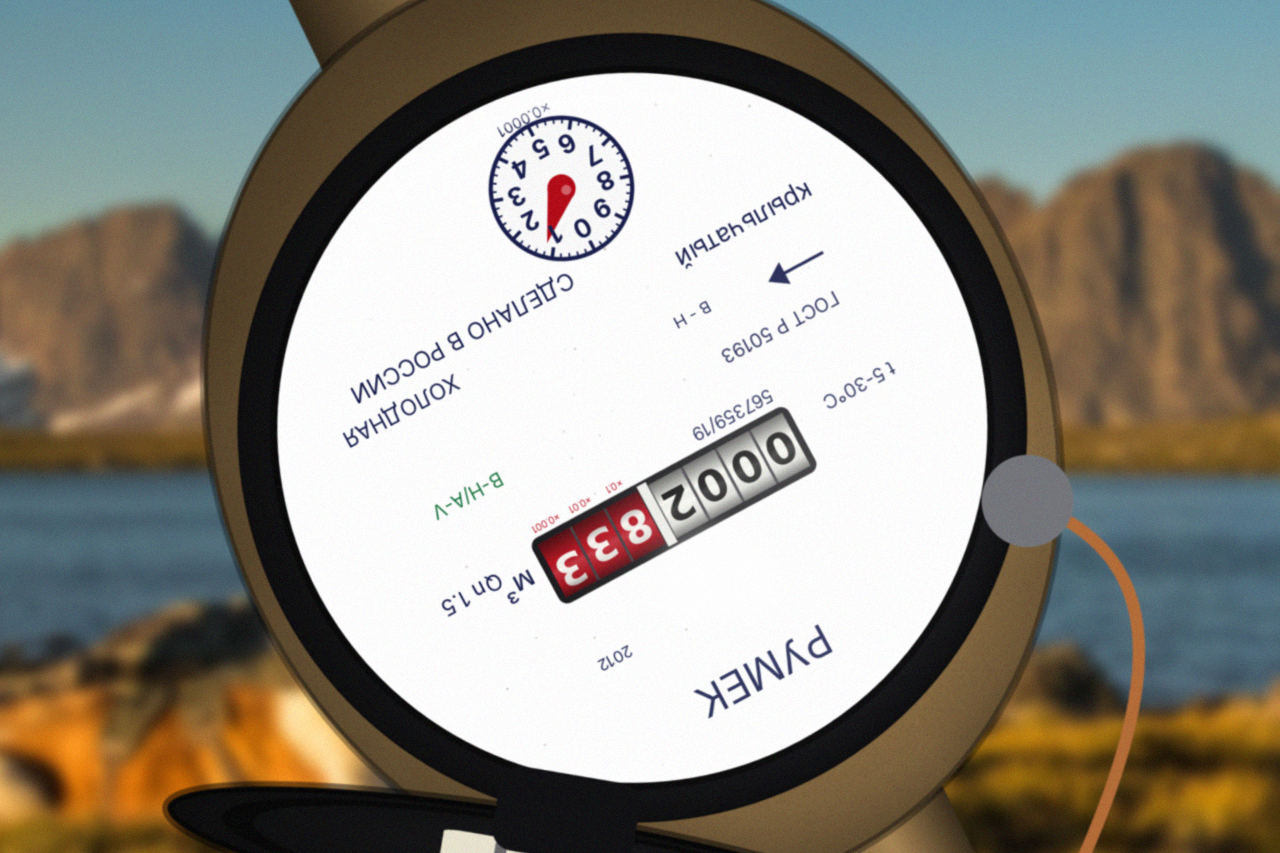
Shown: 2.8331 (m³)
